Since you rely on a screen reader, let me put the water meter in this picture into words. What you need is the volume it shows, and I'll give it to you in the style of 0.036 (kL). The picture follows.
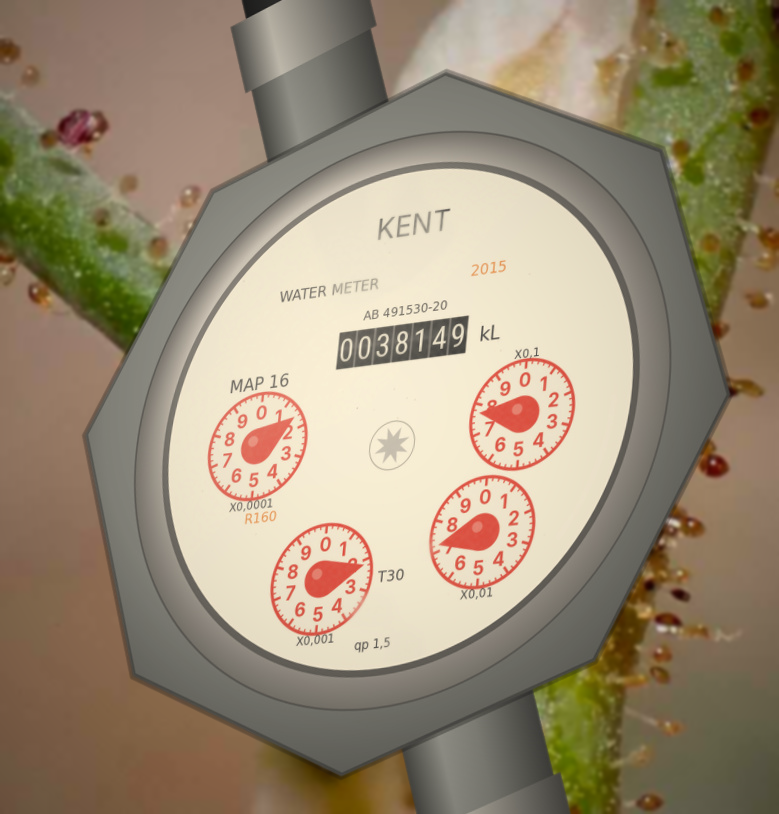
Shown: 38149.7721 (kL)
